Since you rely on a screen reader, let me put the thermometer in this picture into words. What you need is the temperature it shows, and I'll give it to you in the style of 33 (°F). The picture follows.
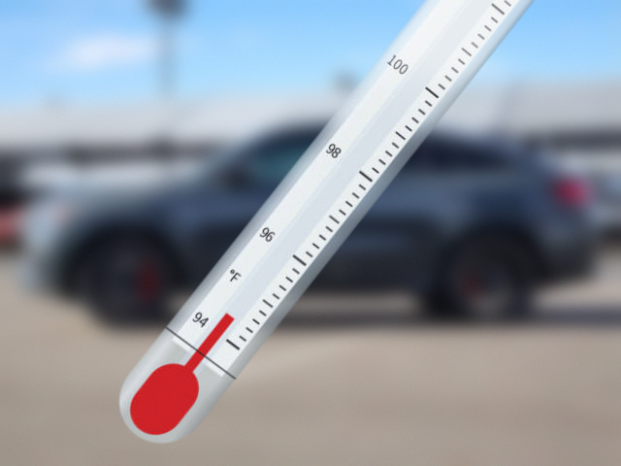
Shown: 94.4 (°F)
